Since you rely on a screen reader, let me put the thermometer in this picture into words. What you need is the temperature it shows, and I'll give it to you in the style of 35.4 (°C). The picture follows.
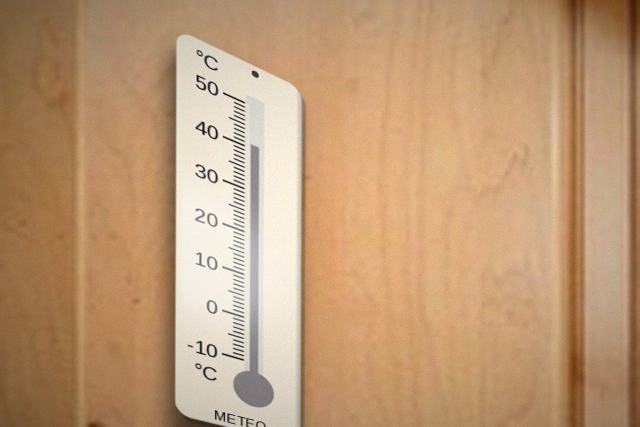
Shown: 41 (°C)
